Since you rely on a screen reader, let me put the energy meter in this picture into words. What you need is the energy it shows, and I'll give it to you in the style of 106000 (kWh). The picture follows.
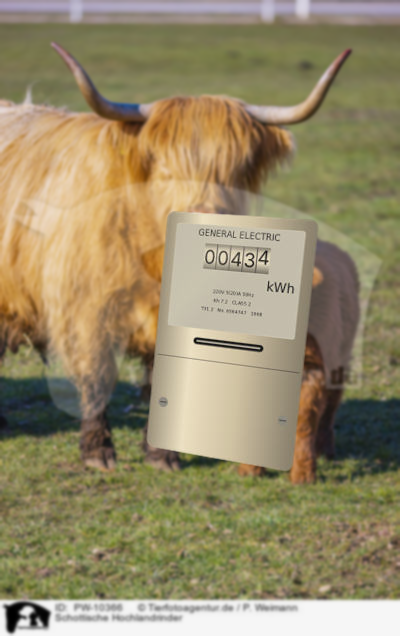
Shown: 434 (kWh)
